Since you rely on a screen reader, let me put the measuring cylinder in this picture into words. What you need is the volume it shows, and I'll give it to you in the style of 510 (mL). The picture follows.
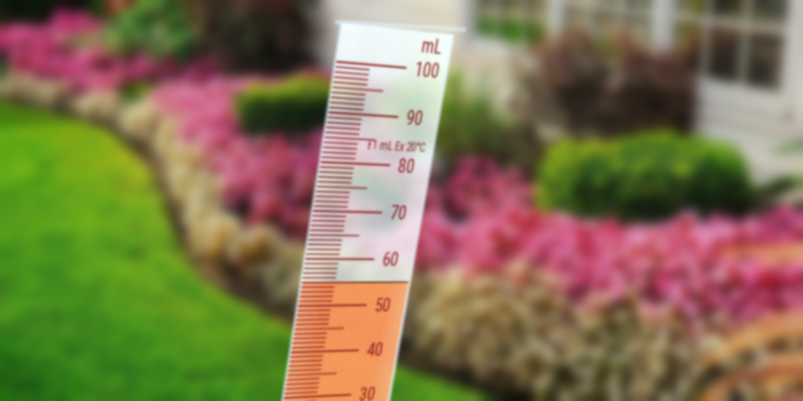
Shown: 55 (mL)
